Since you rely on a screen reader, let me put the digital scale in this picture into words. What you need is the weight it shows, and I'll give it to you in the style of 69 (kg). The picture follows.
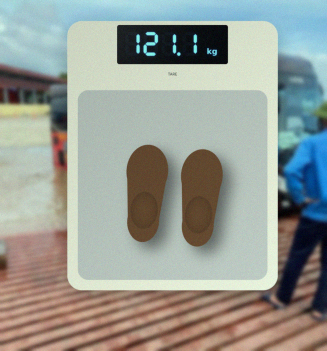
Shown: 121.1 (kg)
